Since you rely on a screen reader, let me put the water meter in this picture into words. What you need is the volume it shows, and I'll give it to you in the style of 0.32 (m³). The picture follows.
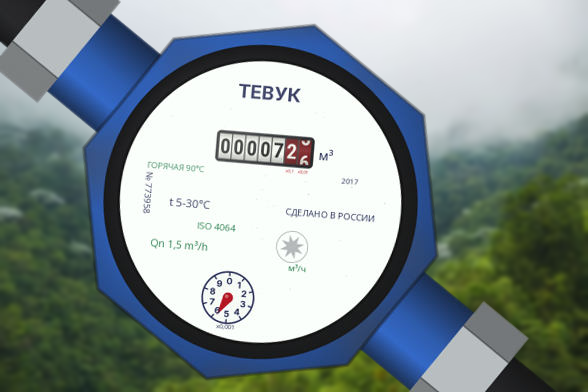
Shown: 7.255 (m³)
